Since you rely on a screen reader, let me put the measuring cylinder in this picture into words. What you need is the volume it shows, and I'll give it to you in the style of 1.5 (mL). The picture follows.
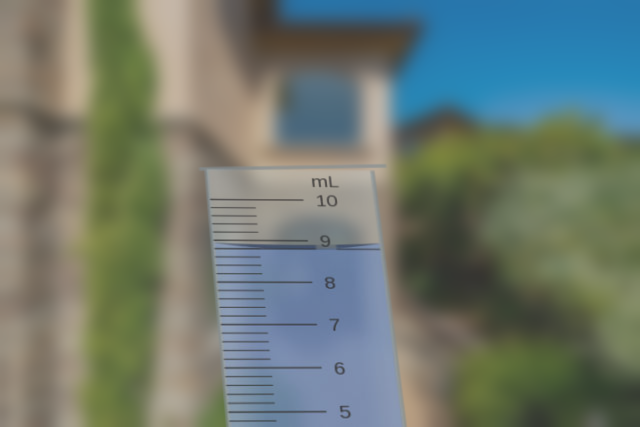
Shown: 8.8 (mL)
